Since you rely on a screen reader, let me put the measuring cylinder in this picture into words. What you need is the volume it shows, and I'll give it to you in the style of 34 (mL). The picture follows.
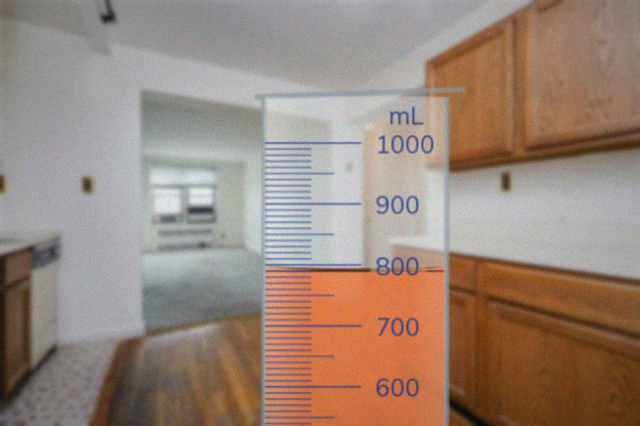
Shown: 790 (mL)
